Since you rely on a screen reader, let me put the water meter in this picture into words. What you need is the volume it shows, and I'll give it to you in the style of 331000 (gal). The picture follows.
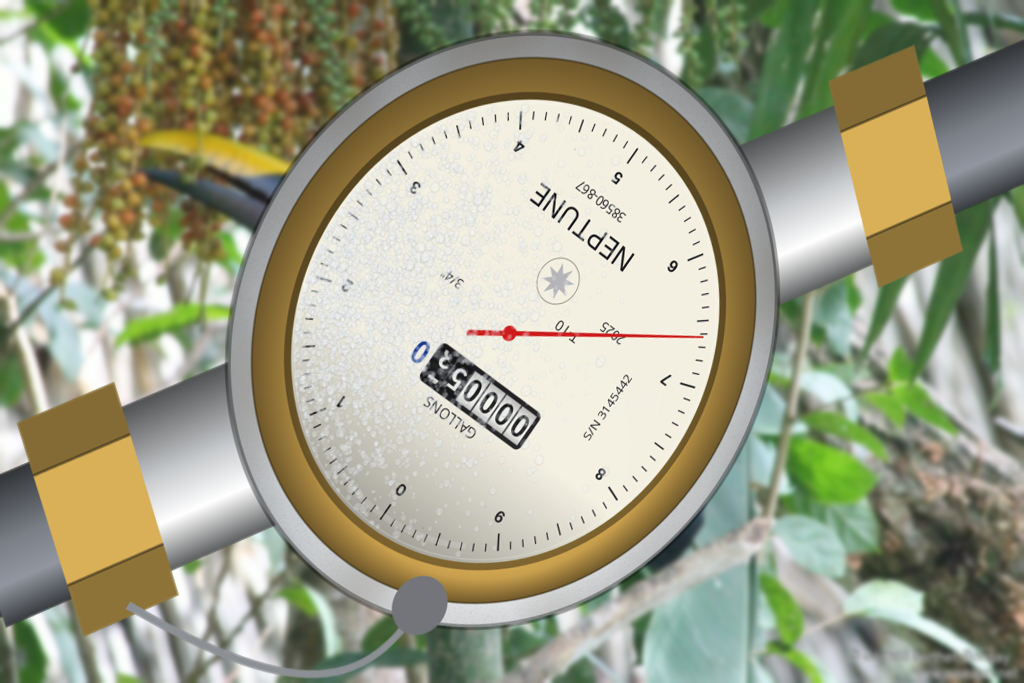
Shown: 526.6 (gal)
